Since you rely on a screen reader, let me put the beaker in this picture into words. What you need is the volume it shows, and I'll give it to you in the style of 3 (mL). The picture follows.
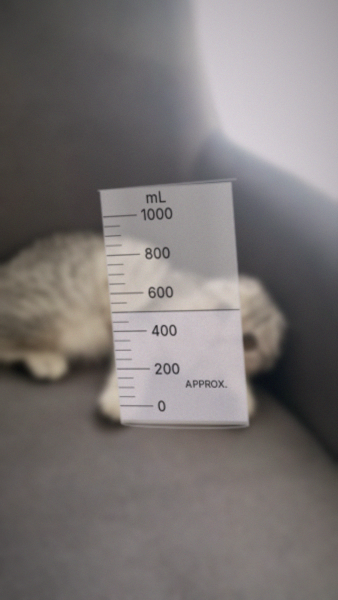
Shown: 500 (mL)
